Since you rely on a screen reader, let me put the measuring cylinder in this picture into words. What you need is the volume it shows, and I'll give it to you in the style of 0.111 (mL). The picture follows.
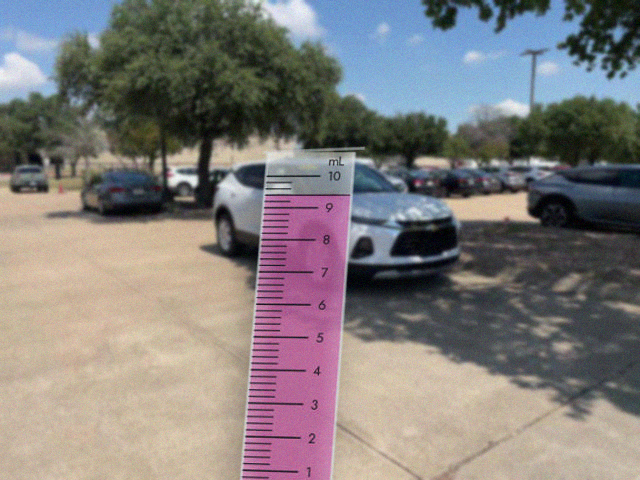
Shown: 9.4 (mL)
